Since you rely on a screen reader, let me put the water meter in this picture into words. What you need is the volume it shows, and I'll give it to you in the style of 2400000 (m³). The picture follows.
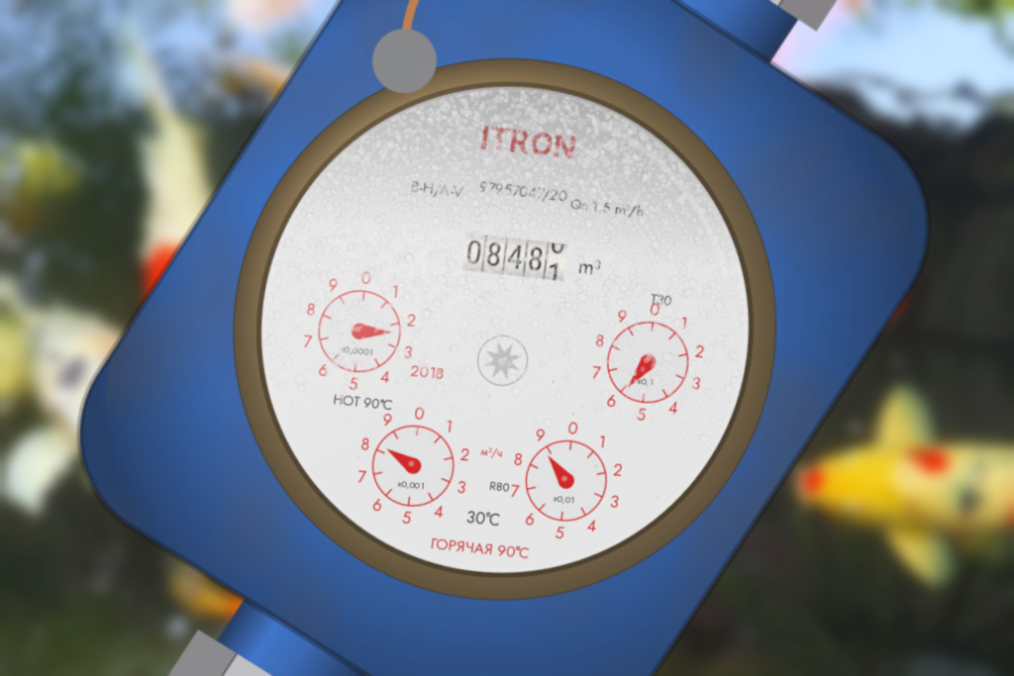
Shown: 8480.5882 (m³)
